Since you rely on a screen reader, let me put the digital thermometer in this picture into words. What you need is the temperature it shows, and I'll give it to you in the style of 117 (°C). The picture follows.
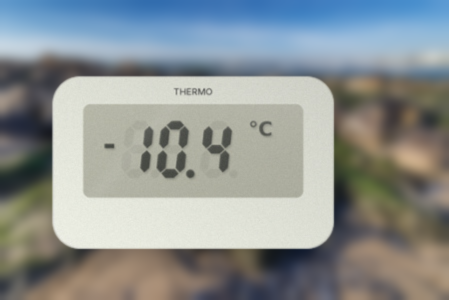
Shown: -10.4 (°C)
